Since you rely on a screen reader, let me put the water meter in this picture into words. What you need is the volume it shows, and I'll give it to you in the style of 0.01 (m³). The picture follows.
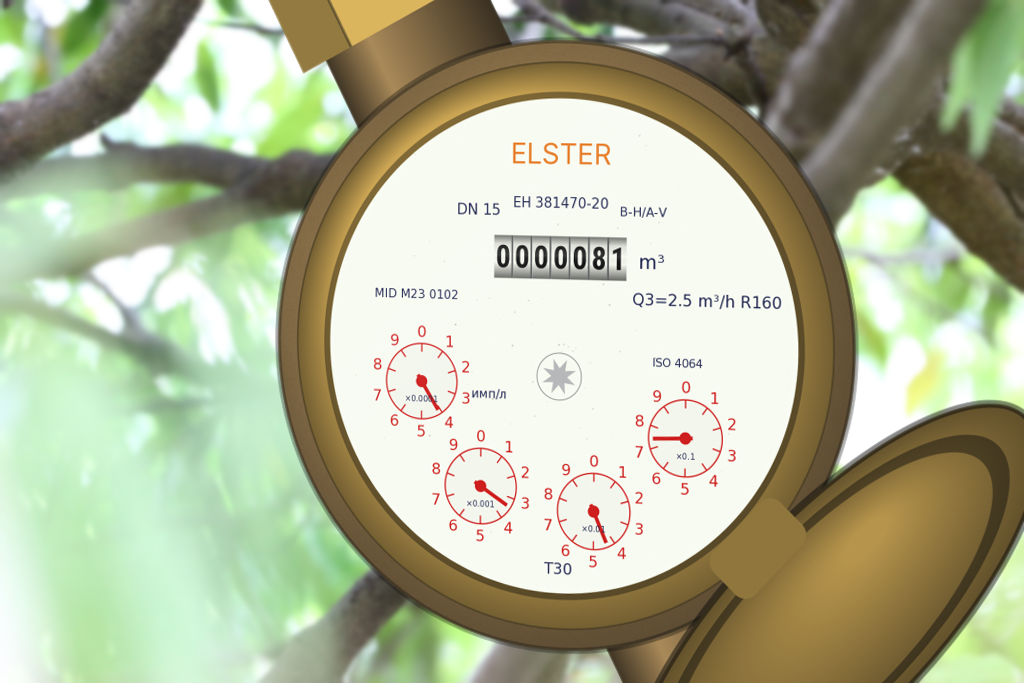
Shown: 81.7434 (m³)
